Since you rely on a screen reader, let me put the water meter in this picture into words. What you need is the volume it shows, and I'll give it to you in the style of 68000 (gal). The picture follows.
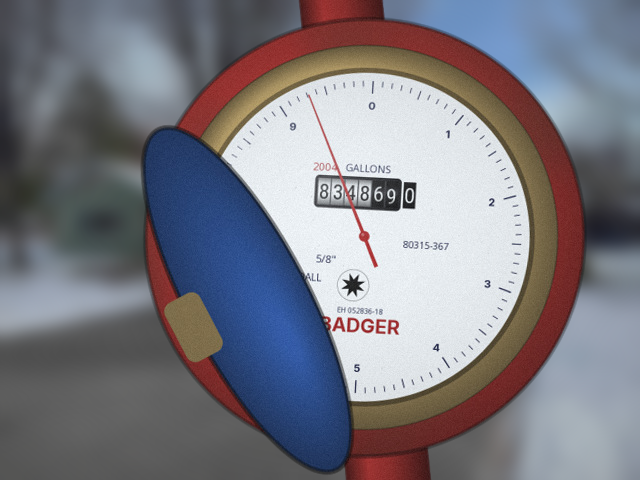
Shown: 8348689.3 (gal)
